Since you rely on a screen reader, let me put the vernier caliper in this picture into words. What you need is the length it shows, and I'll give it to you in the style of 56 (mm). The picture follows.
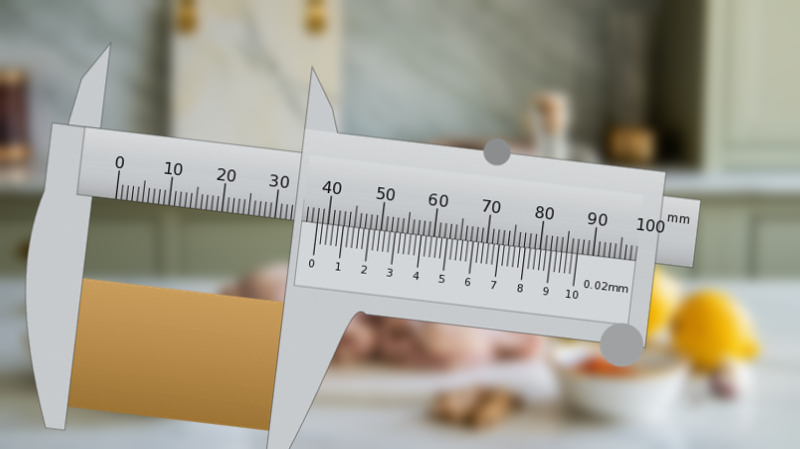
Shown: 38.0 (mm)
